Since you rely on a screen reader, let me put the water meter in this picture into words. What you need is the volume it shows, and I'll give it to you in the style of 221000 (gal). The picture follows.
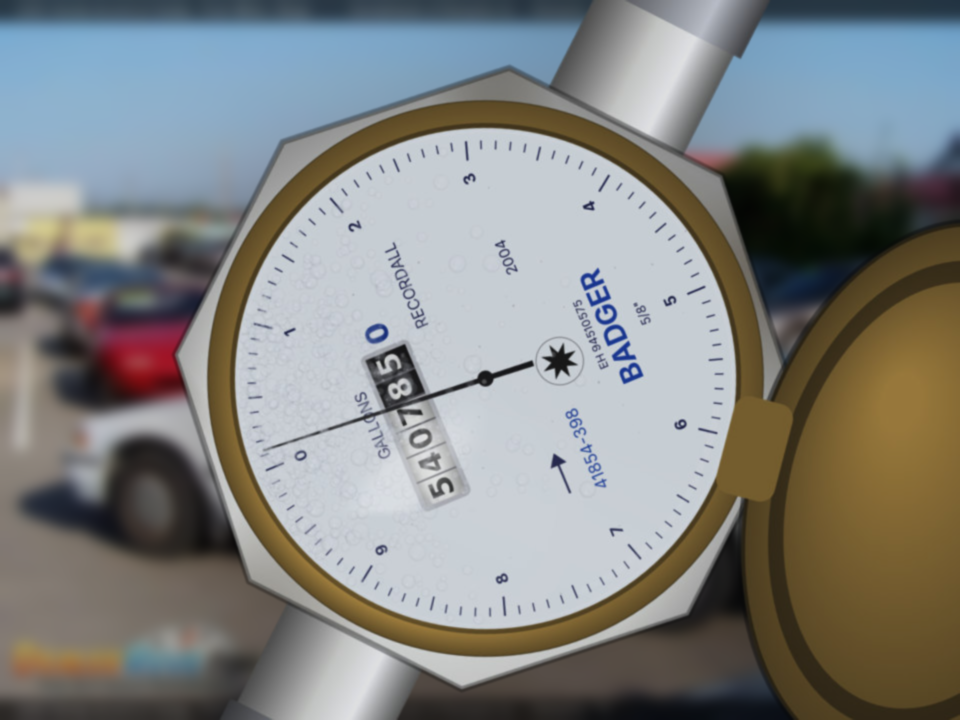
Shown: 5407850.1 (gal)
